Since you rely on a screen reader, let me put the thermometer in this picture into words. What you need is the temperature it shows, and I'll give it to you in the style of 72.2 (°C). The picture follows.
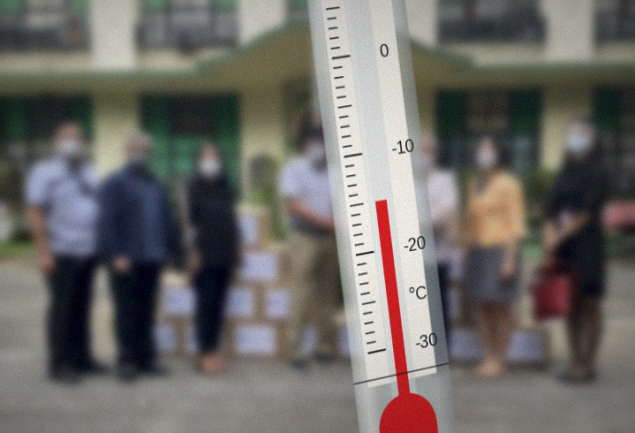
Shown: -15 (°C)
